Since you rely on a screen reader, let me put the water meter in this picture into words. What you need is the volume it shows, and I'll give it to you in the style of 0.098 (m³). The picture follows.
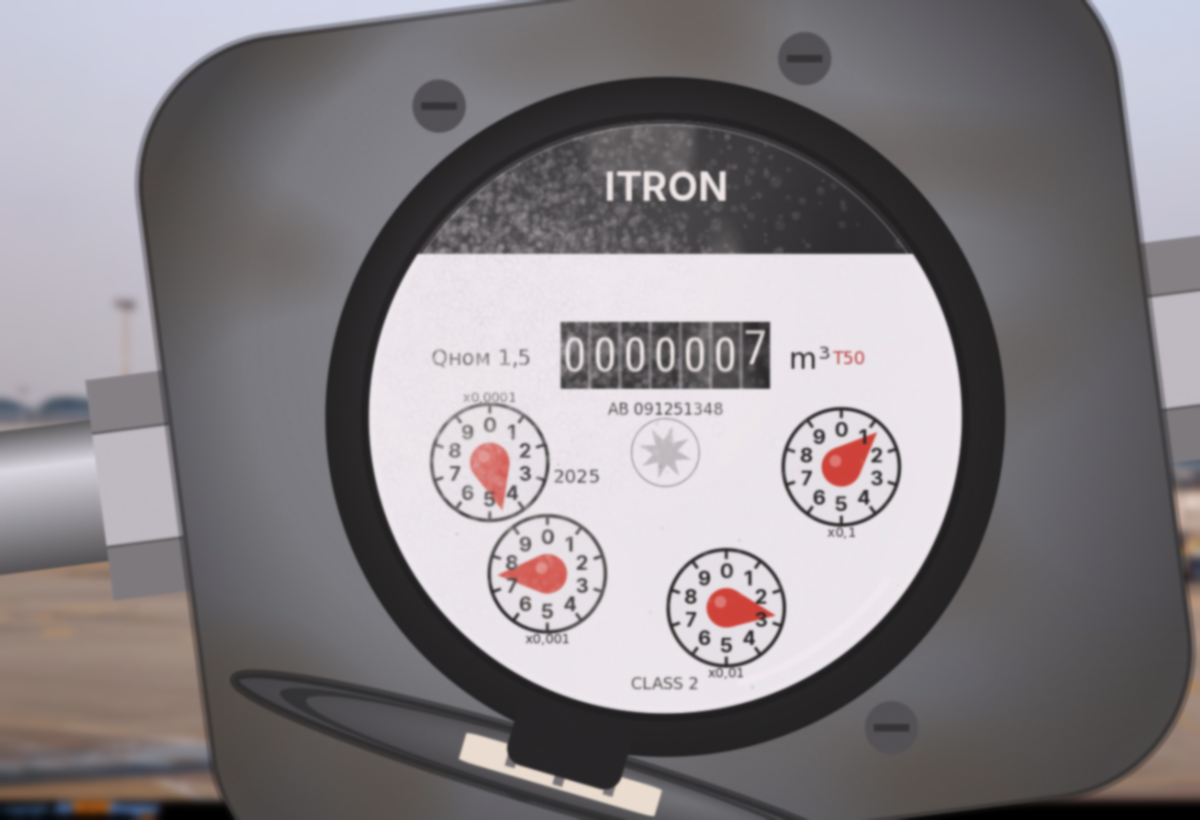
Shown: 7.1274 (m³)
